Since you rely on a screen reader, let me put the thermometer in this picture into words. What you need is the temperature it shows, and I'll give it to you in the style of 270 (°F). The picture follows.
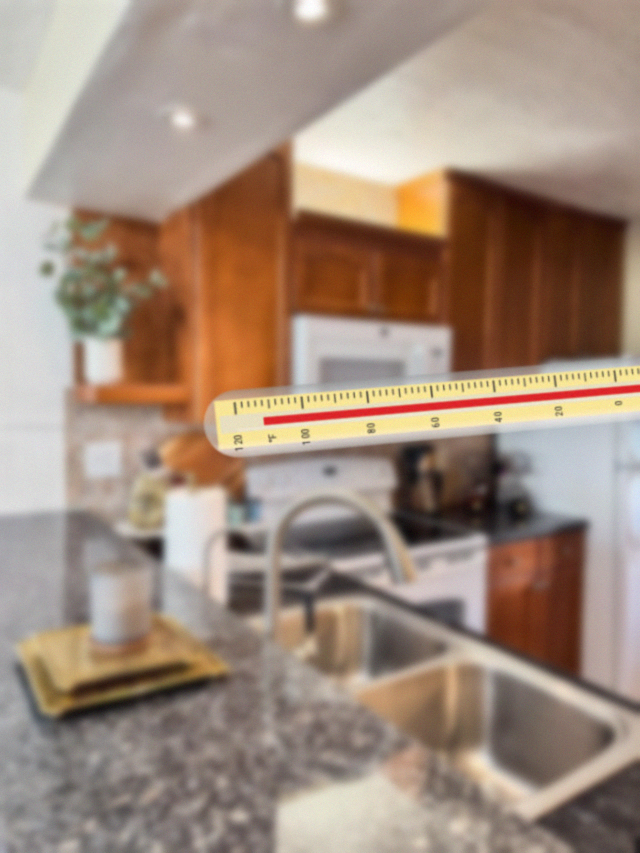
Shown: 112 (°F)
